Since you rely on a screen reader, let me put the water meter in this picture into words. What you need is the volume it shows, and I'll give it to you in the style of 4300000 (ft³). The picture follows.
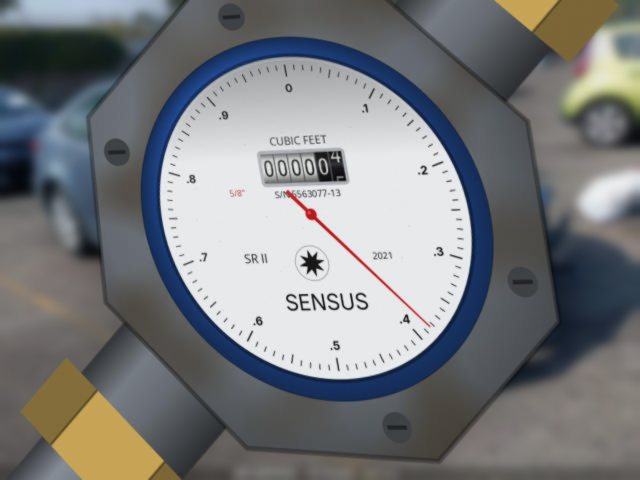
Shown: 4.38 (ft³)
